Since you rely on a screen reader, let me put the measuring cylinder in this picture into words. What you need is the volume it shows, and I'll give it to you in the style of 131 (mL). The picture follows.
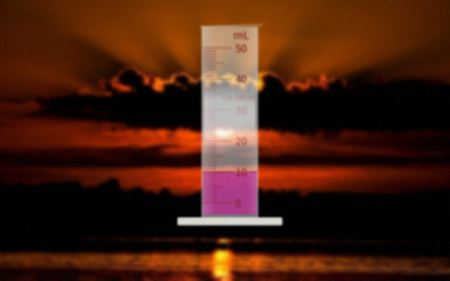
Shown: 10 (mL)
